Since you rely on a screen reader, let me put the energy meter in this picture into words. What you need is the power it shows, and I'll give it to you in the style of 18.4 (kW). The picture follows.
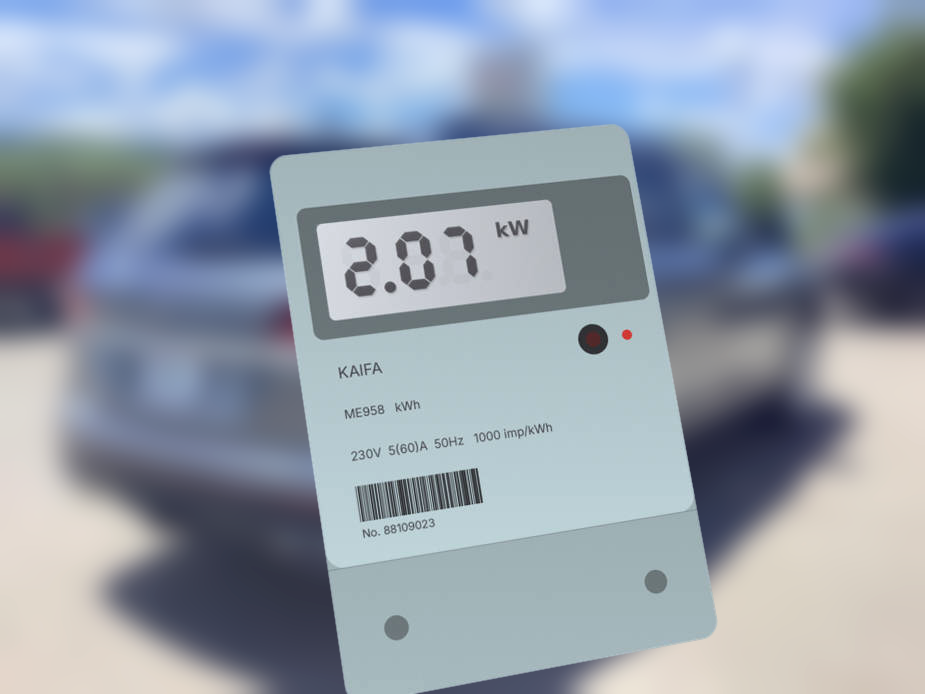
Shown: 2.07 (kW)
